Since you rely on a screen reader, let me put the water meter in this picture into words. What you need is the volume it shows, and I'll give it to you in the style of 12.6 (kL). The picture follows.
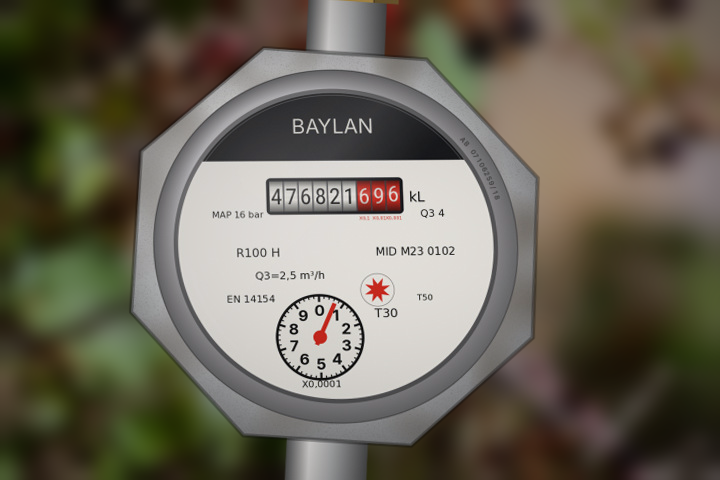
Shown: 476821.6960 (kL)
